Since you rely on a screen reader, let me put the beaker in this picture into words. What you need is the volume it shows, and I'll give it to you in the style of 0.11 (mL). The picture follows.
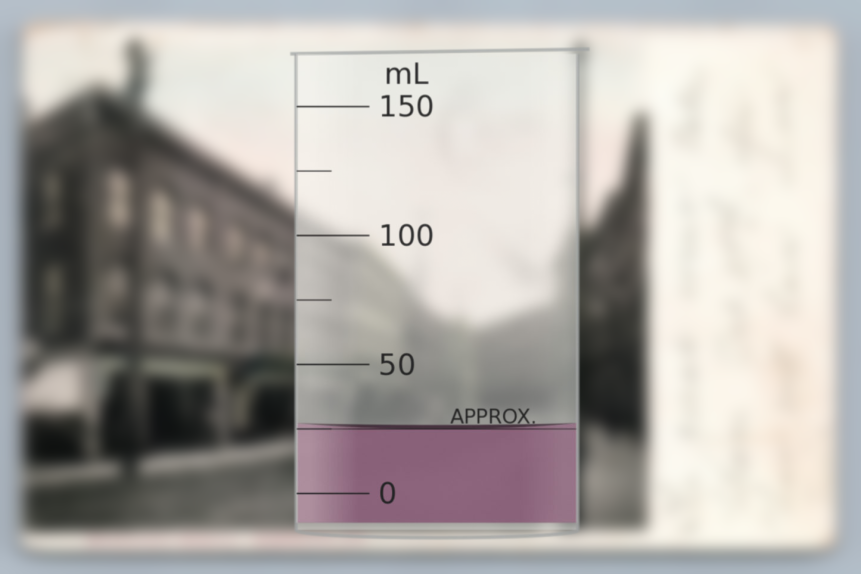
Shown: 25 (mL)
